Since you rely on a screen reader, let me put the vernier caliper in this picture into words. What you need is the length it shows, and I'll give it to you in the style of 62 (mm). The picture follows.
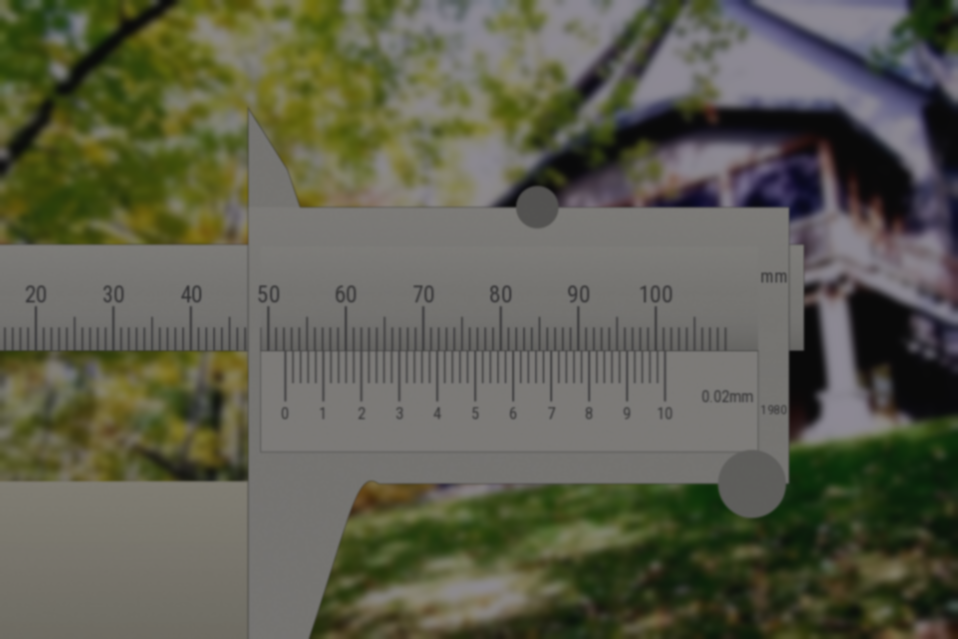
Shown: 52.2 (mm)
